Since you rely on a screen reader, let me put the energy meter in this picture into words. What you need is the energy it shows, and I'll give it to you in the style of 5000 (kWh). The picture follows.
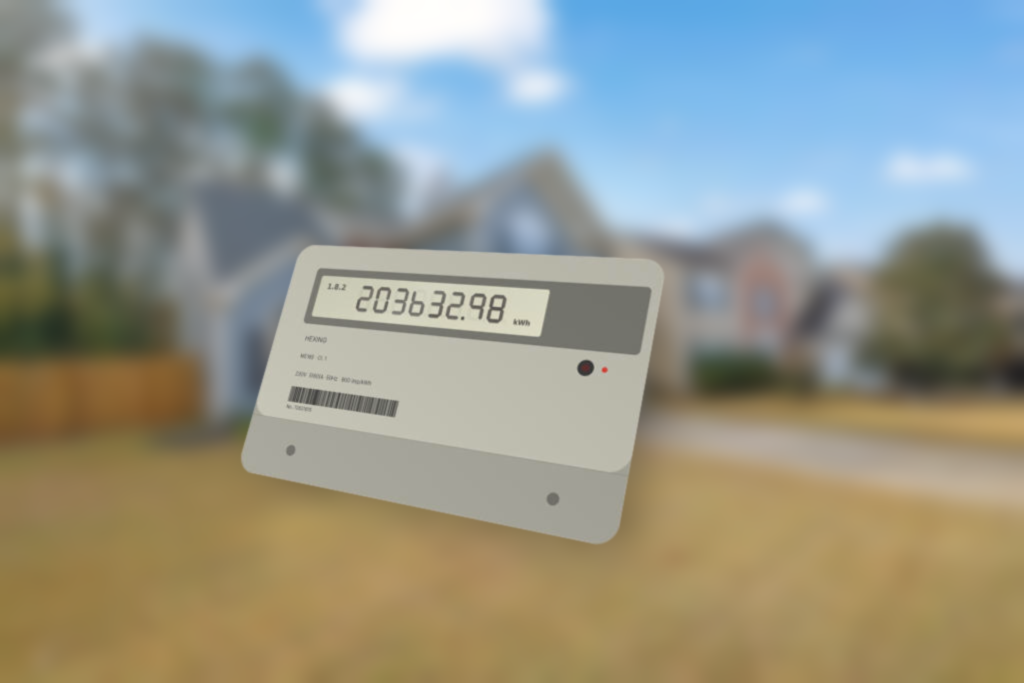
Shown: 203632.98 (kWh)
